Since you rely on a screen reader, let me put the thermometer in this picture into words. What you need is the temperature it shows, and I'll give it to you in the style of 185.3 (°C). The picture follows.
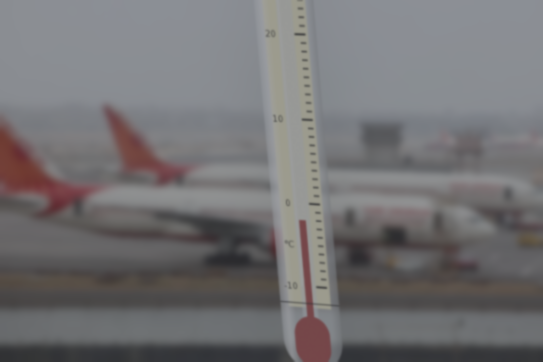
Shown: -2 (°C)
